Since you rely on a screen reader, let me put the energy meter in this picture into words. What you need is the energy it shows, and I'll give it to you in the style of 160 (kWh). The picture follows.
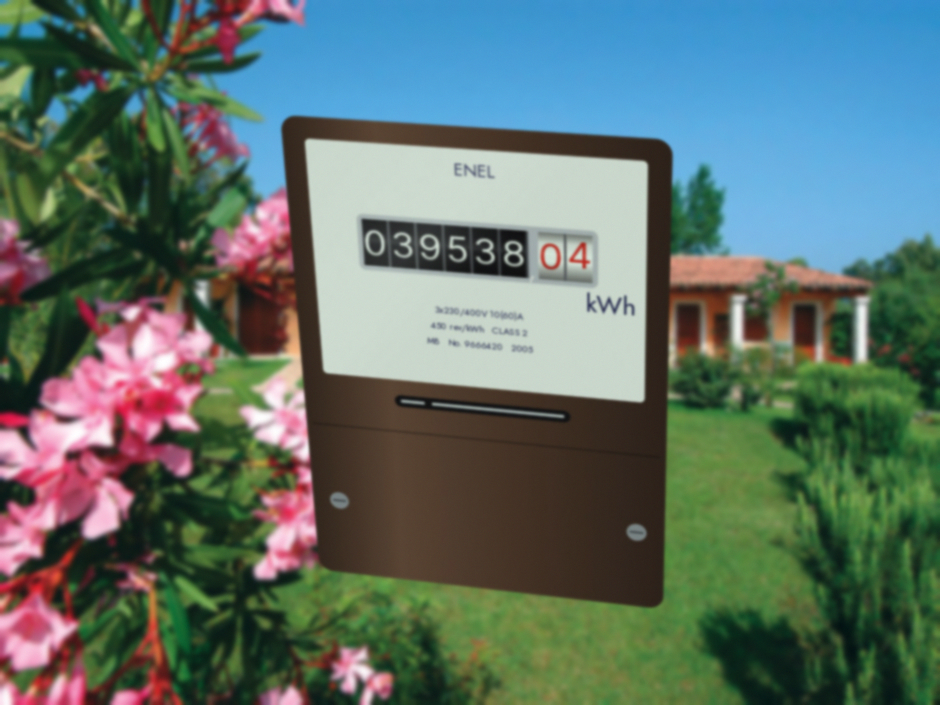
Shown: 39538.04 (kWh)
